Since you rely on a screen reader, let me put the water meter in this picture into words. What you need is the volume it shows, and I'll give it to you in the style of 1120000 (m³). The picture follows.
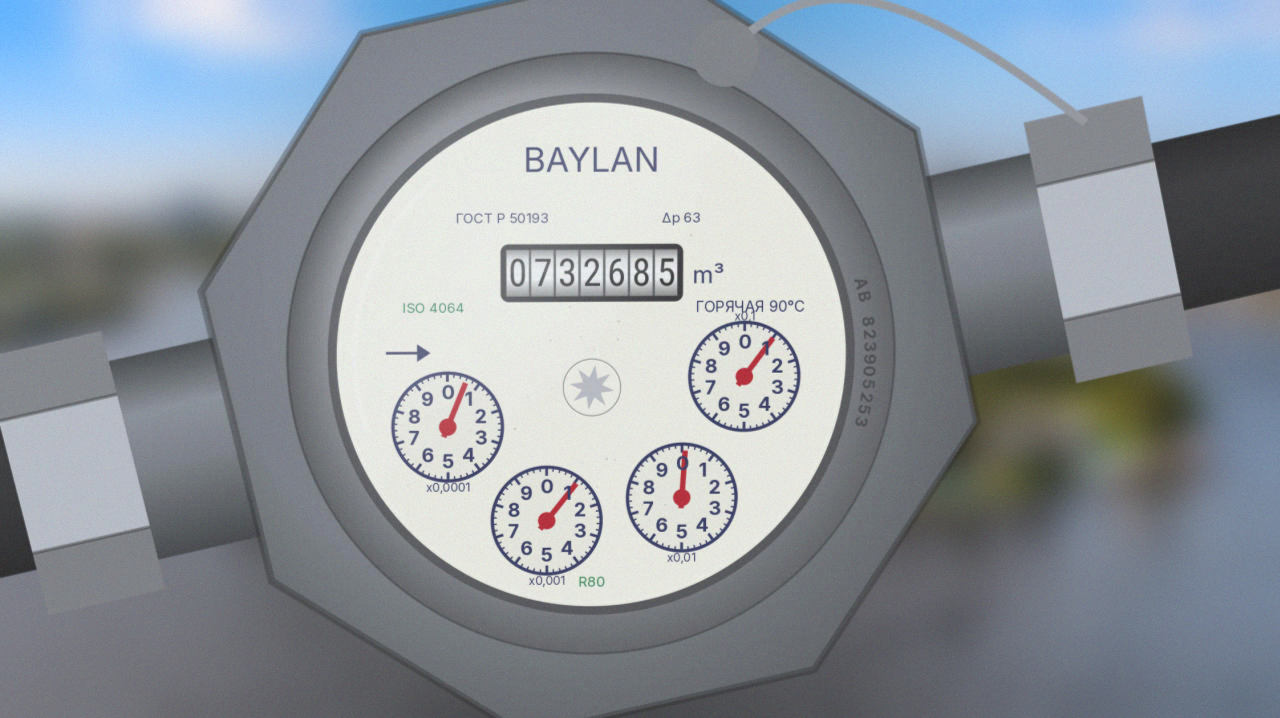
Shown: 732685.1010 (m³)
